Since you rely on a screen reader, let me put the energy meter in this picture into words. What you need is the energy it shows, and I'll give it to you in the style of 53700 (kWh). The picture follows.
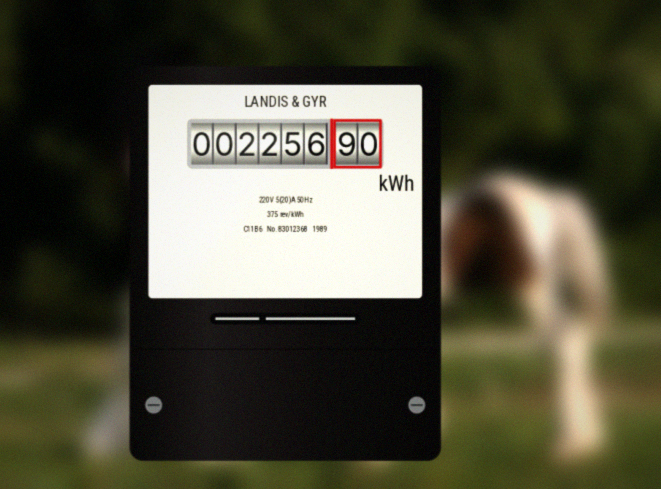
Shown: 2256.90 (kWh)
